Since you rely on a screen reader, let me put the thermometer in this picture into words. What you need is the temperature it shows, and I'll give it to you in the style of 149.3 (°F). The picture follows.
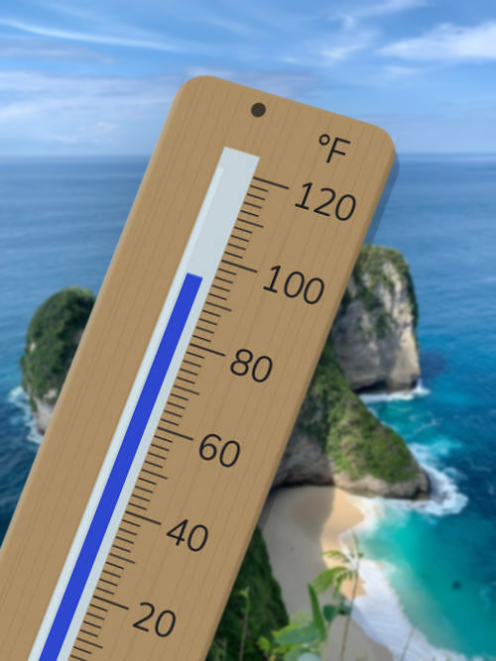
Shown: 95 (°F)
